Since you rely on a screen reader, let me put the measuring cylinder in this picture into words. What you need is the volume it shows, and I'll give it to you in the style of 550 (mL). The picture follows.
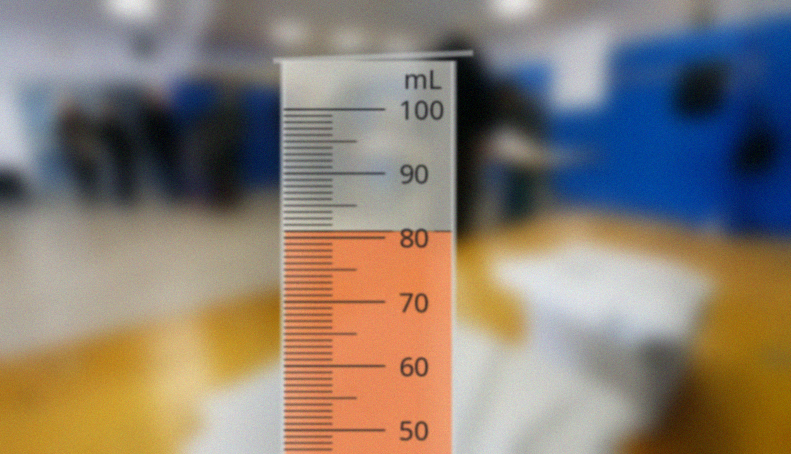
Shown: 81 (mL)
